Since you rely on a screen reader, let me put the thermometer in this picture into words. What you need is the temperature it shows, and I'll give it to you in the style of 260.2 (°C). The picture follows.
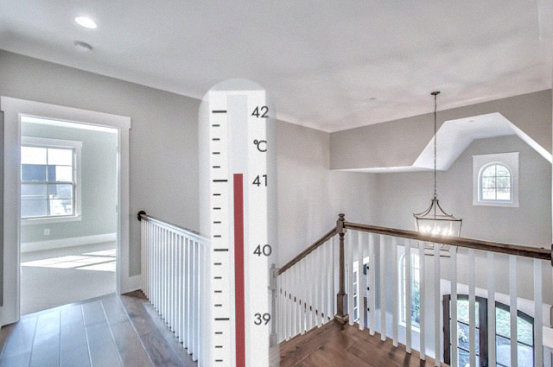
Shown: 41.1 (°C)
